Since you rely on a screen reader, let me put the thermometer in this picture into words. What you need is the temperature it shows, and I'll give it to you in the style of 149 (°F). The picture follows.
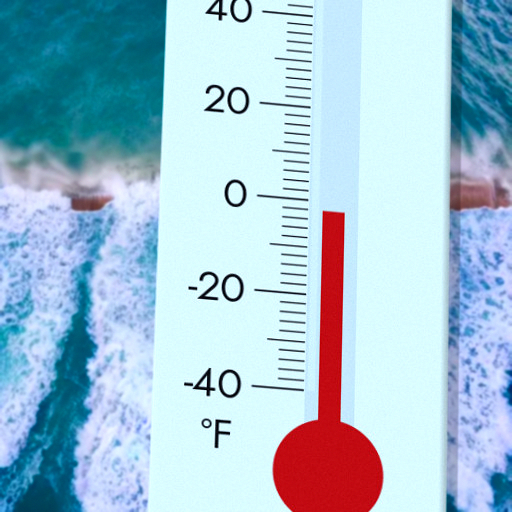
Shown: -2 (°F)
